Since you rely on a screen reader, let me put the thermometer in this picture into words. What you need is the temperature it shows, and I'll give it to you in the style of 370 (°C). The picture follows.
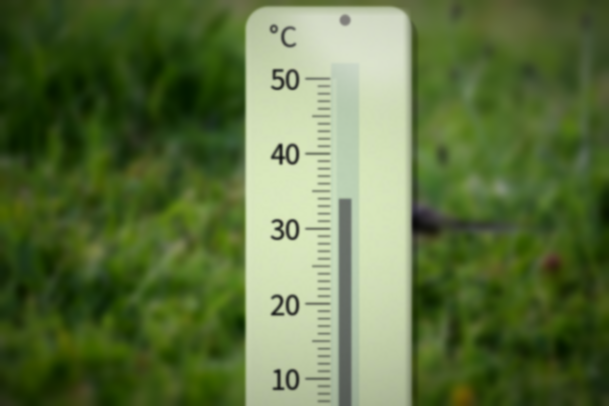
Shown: 34 (°C)
